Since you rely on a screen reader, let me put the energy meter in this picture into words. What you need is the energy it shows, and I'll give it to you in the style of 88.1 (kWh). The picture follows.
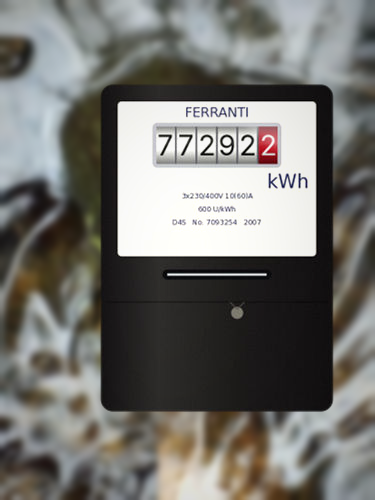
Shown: 77292.2 (kWh)
